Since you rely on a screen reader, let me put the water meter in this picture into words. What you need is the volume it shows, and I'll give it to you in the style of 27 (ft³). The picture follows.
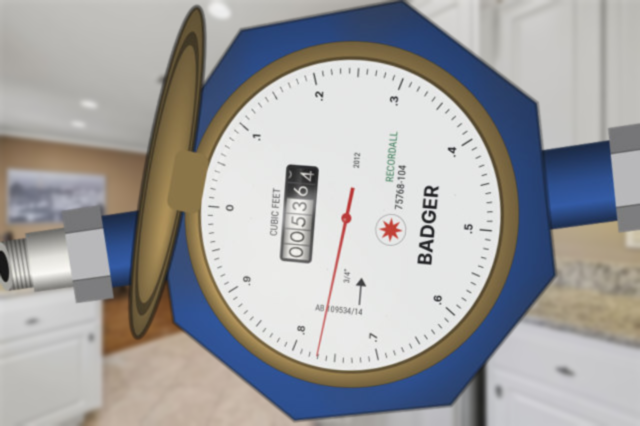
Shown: 5363.77 (ft³)
